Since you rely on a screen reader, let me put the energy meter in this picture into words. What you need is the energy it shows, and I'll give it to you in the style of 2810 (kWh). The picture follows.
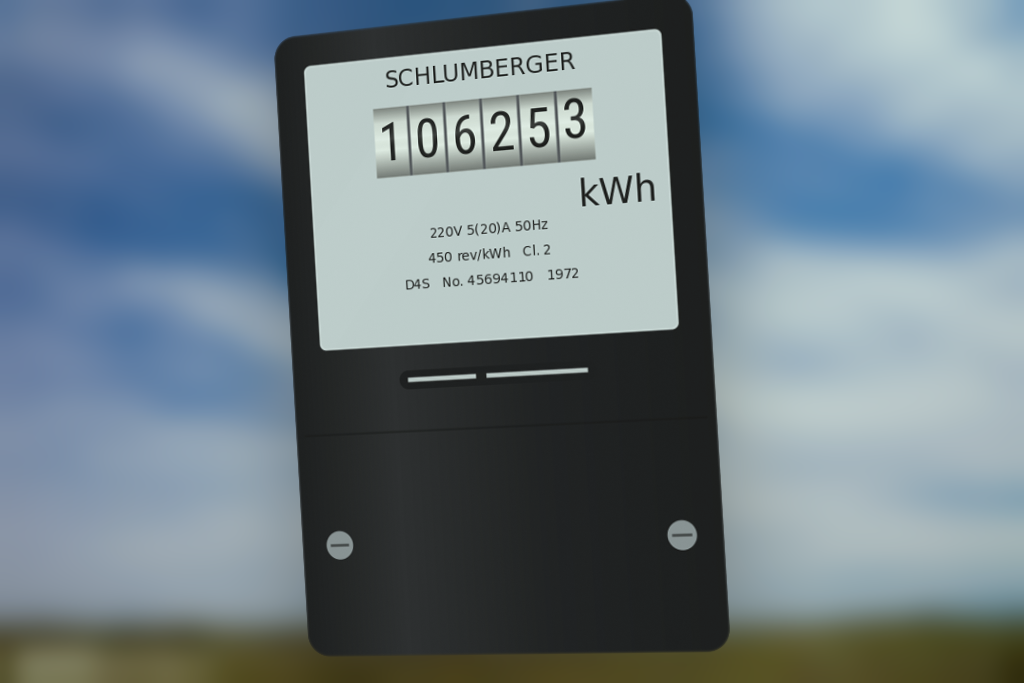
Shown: 106253 (kWh)
